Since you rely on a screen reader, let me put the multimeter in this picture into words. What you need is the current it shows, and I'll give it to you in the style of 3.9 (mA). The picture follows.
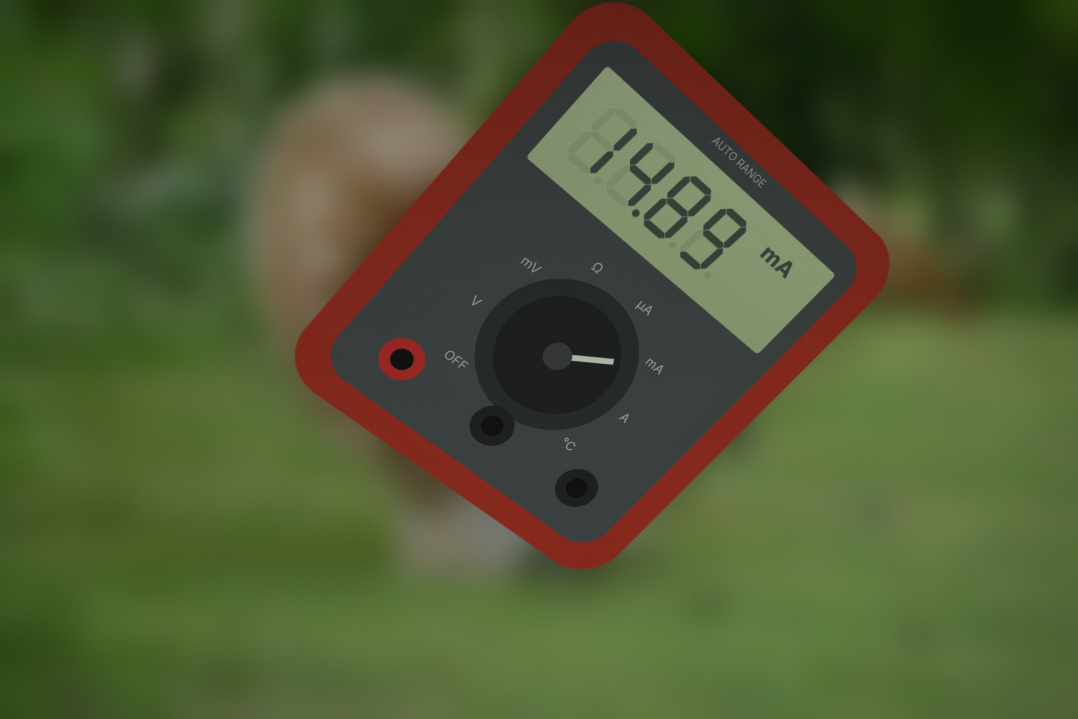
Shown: 14.89 (mA)
